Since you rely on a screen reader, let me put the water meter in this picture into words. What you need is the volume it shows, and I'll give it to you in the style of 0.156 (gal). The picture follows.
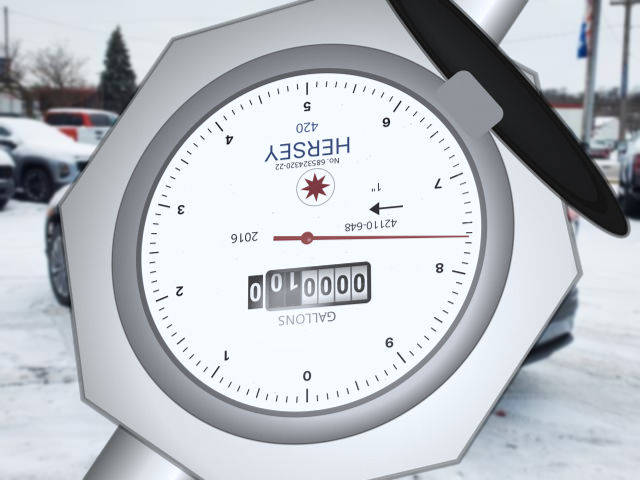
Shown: 97.6 (gal)
